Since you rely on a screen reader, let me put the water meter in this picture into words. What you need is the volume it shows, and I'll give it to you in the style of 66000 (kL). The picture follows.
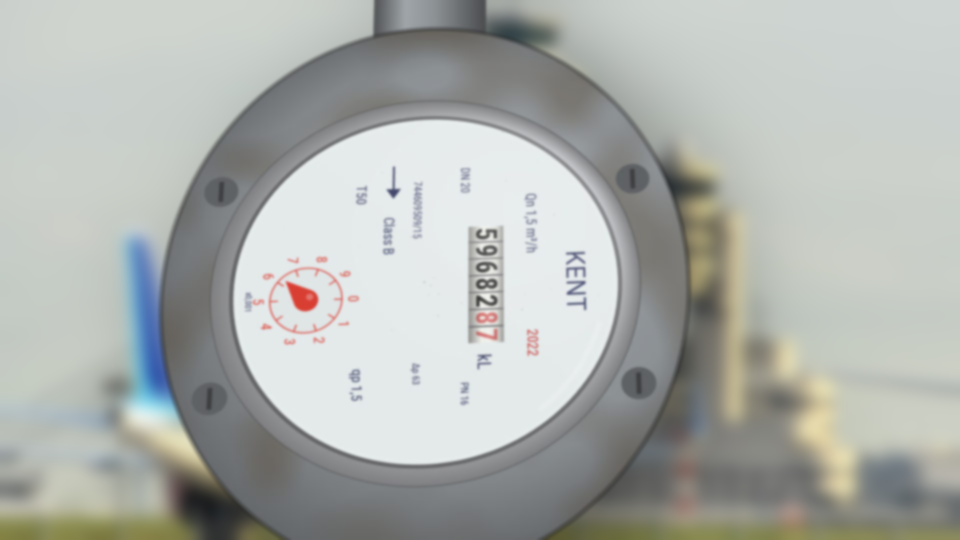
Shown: 59682.876 (kL)
